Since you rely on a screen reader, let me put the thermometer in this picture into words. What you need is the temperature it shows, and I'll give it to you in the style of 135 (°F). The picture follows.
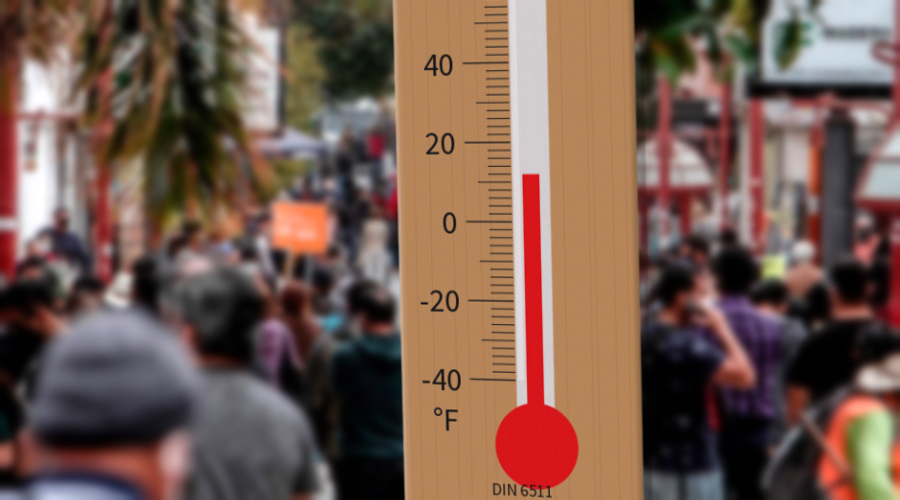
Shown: 12 (°F)
